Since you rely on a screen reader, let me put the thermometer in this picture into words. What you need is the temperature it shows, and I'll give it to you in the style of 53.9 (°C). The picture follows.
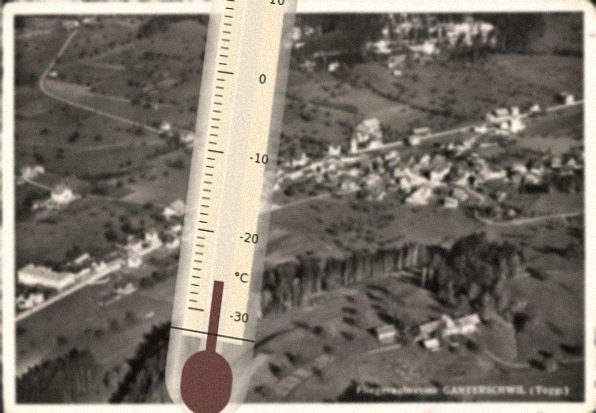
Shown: -26 (°C)
